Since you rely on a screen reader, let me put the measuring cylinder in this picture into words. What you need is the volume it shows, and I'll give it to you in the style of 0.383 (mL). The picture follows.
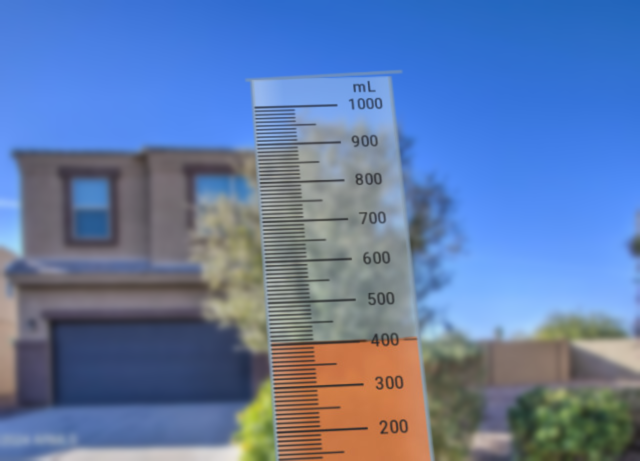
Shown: 400 (mL)
